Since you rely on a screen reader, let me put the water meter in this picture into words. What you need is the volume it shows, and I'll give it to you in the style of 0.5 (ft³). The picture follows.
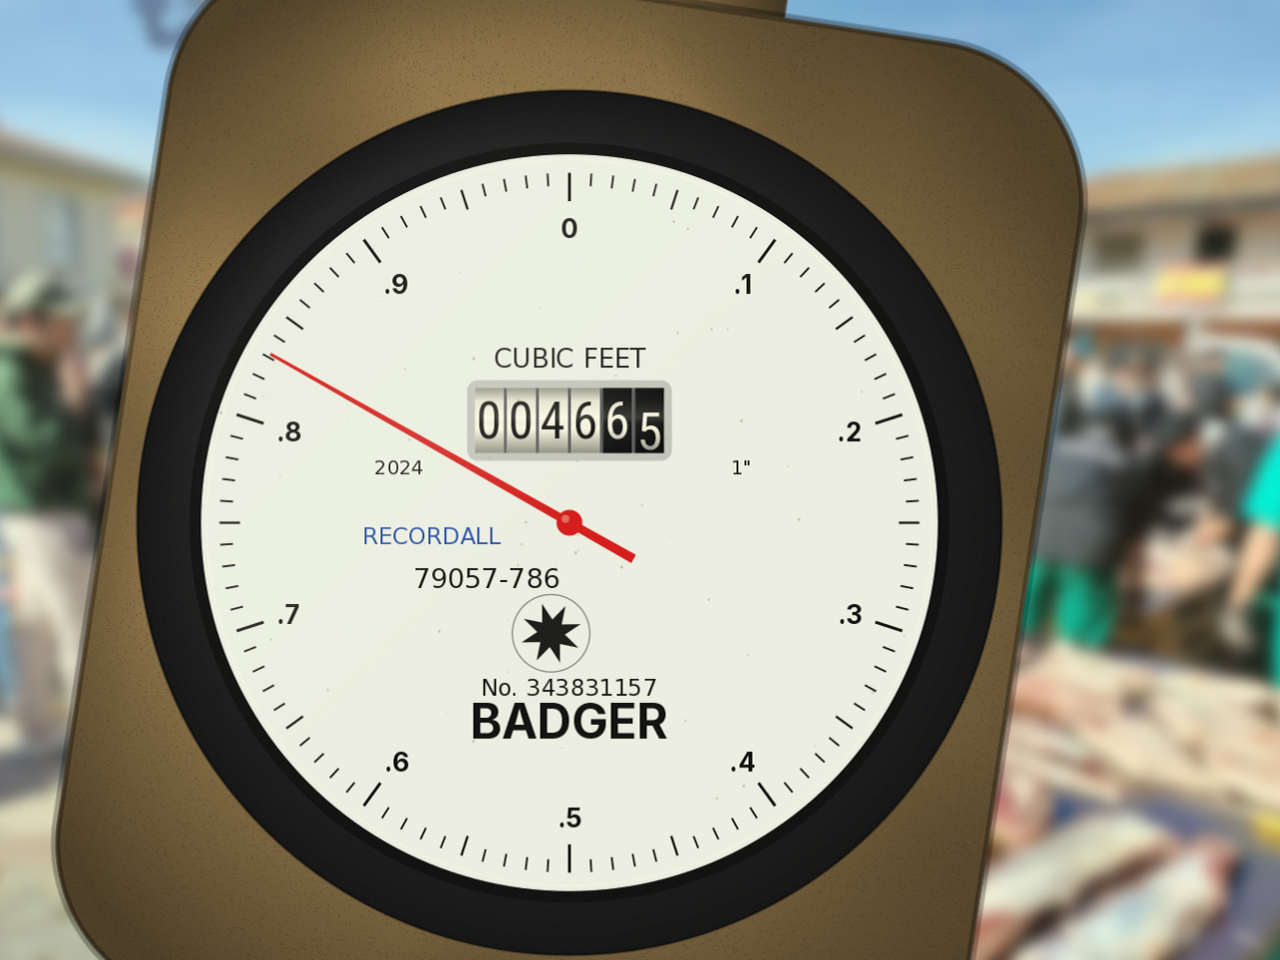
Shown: 4664.83 (ft³)
